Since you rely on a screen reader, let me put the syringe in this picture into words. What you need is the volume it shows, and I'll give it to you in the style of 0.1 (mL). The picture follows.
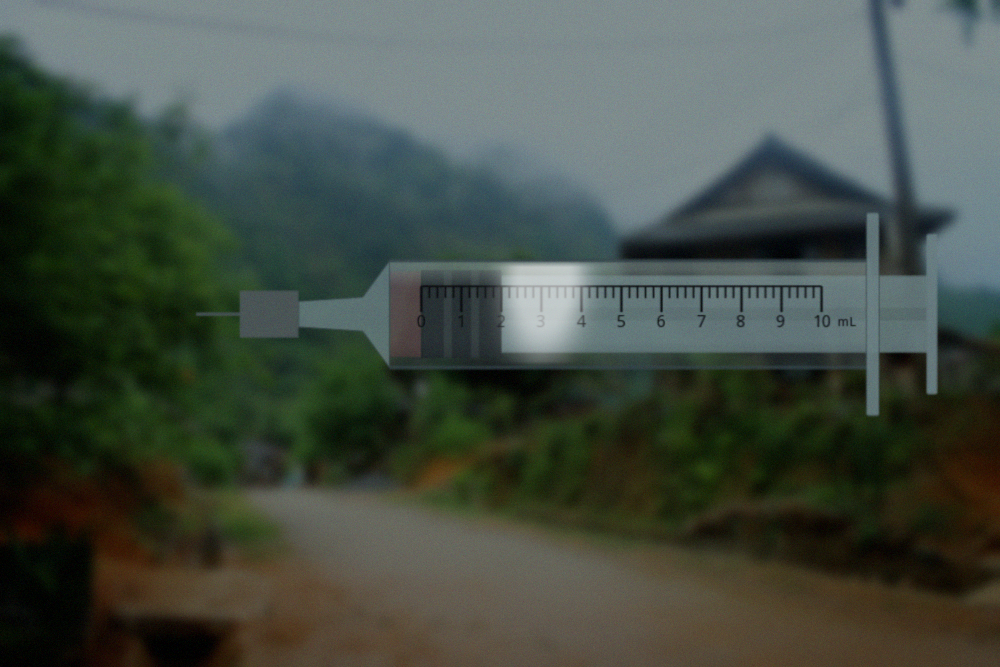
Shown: 0 (mL)
